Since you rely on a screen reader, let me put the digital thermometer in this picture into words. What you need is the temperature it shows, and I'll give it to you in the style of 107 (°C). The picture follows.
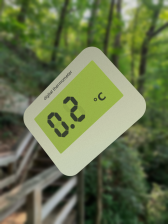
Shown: 0.2 (°C)
